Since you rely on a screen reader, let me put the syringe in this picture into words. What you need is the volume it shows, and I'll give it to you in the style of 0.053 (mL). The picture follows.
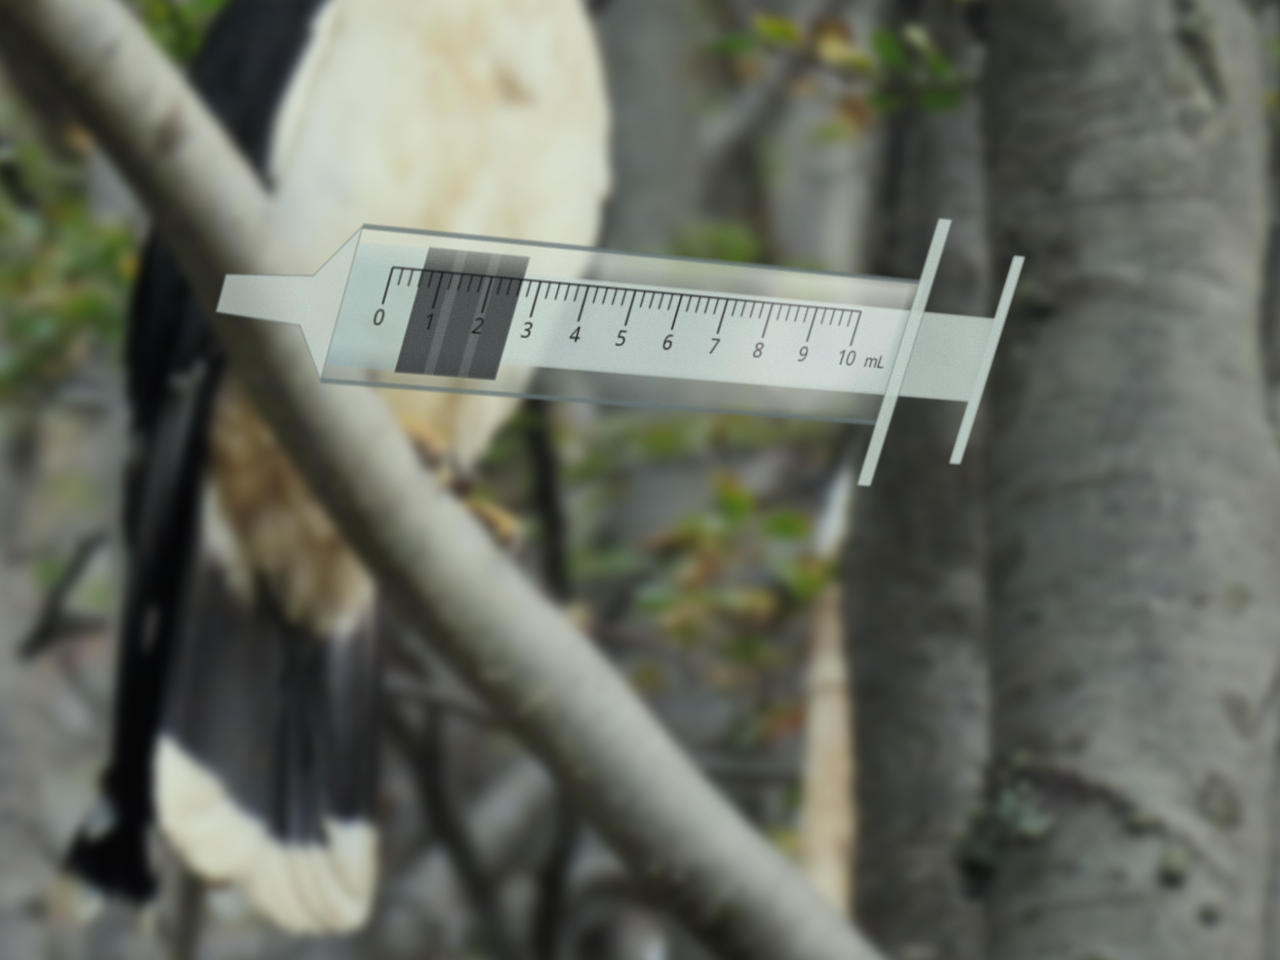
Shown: 0.6 (mL)
